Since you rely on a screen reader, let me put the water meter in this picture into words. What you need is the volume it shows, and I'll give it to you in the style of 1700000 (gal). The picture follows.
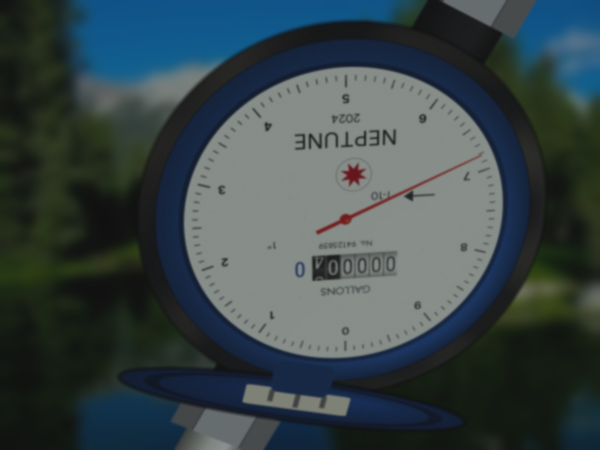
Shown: 36.8 (gal)
